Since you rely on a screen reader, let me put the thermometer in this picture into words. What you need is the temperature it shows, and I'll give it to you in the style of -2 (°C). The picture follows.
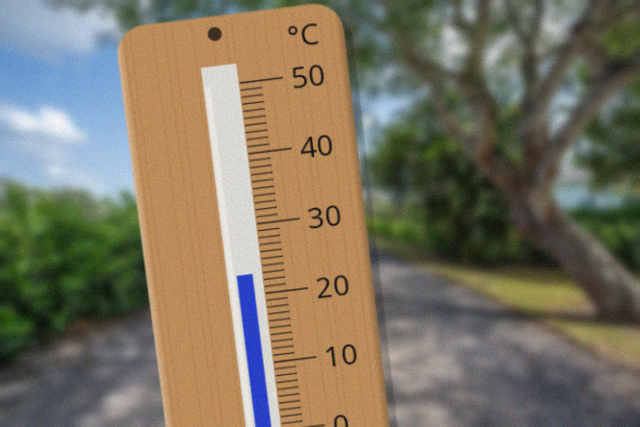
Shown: 23 (°C)
